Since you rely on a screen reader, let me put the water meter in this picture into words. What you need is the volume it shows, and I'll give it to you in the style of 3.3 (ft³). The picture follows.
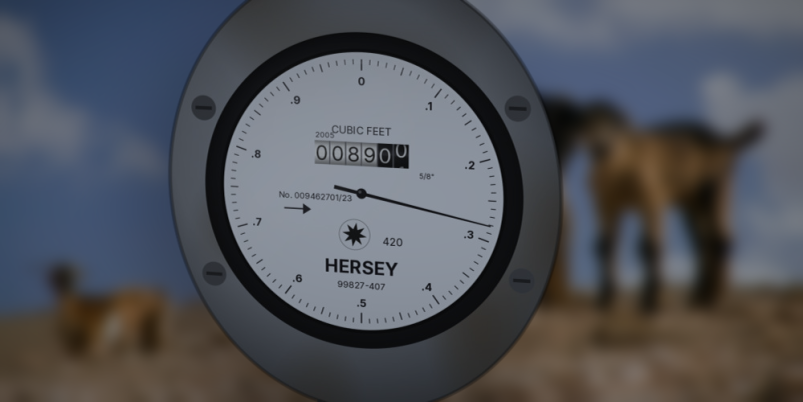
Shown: 8900.28 (ft³)
